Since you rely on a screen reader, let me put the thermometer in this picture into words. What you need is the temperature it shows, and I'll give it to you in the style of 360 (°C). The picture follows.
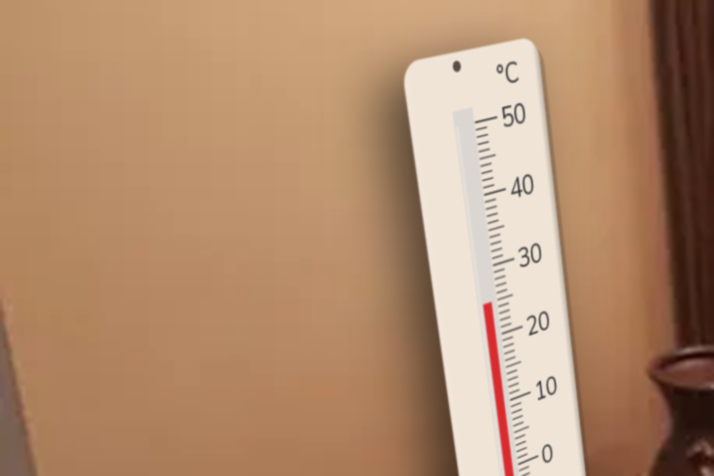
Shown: 25 (°C)
